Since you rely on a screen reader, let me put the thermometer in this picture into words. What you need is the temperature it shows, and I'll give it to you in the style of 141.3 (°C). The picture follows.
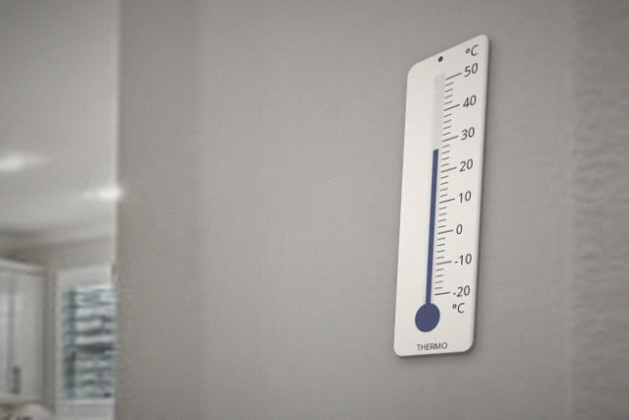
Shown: 28 (°C)
